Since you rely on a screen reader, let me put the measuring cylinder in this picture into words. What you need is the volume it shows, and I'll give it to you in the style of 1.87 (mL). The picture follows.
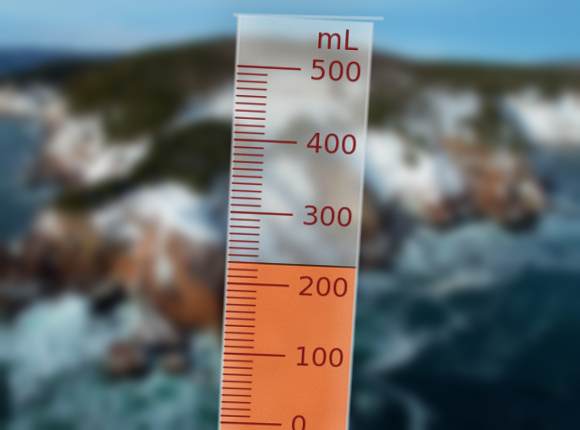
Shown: 230 (mL)
